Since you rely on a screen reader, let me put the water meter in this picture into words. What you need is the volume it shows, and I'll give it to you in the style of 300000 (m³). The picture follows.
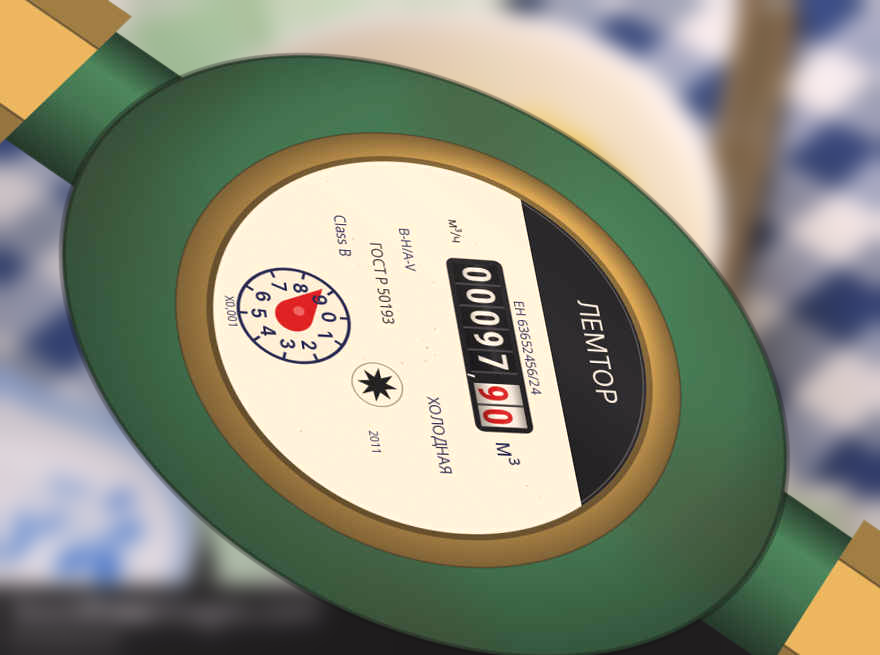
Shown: 97.898 (m³)
